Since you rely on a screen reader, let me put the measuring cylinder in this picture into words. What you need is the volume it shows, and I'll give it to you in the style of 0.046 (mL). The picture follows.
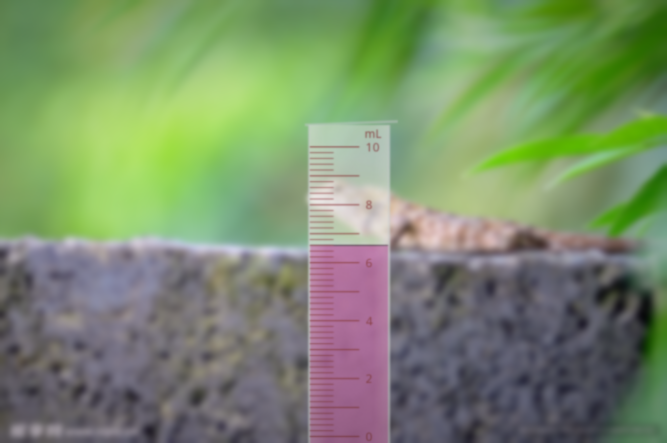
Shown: 6.6 (mL)
